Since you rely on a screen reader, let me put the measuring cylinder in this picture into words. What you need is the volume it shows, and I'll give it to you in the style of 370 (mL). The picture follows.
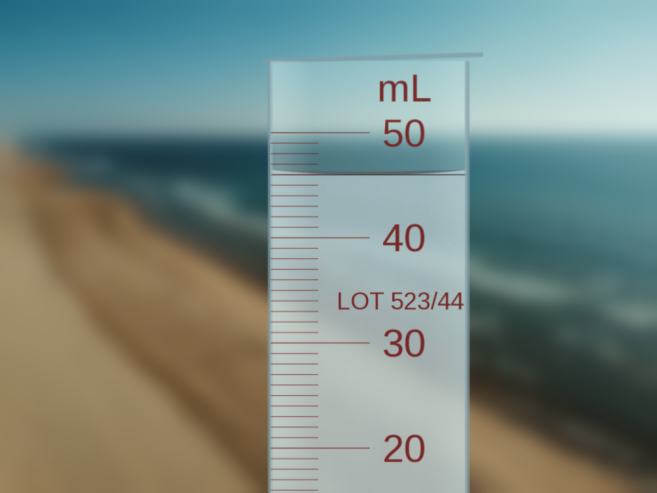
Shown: 46 (mL)
